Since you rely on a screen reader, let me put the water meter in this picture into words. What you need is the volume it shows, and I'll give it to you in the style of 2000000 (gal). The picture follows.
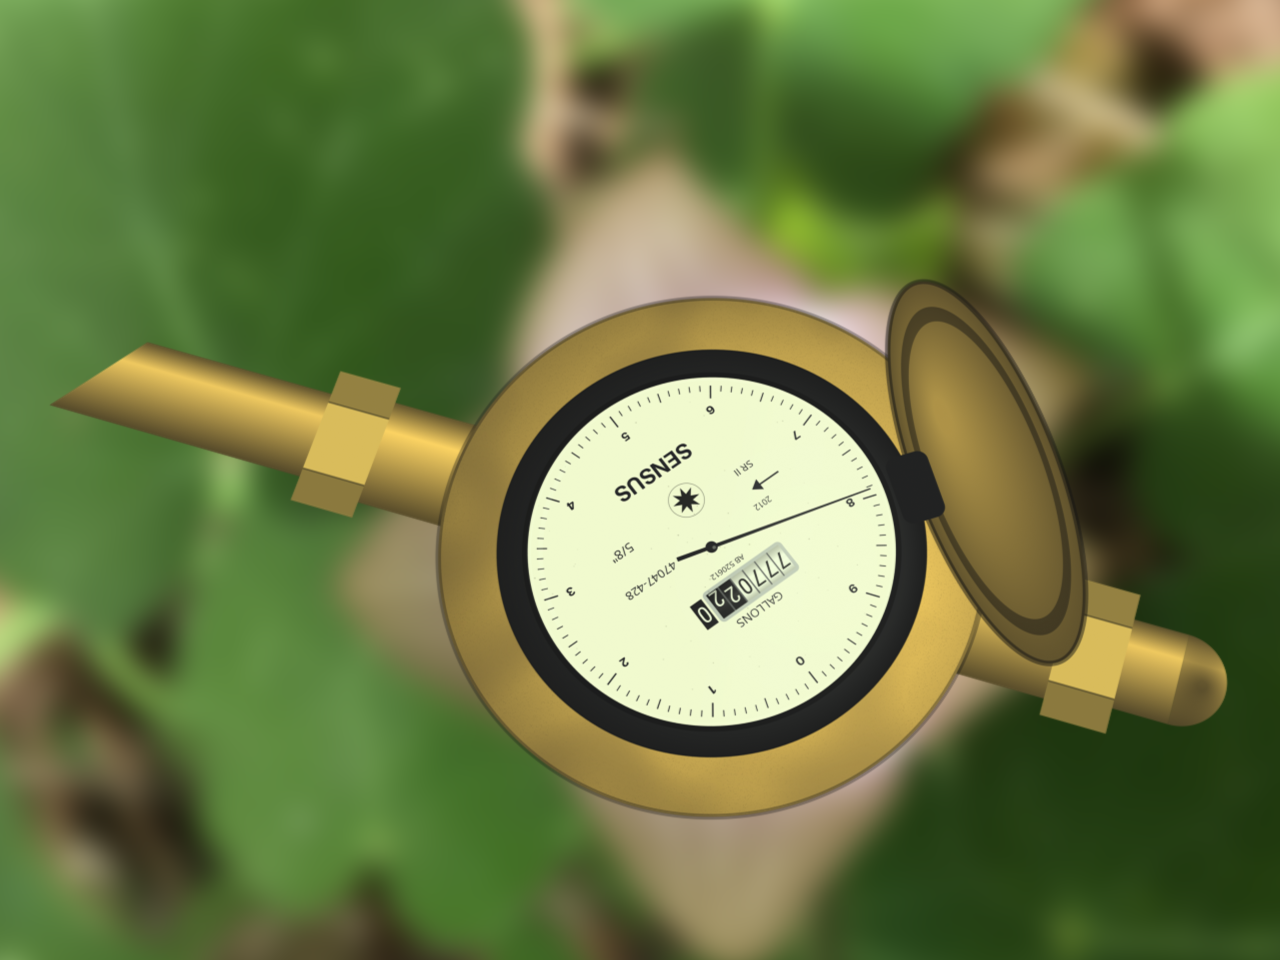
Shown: 7770217.9 (gal)
